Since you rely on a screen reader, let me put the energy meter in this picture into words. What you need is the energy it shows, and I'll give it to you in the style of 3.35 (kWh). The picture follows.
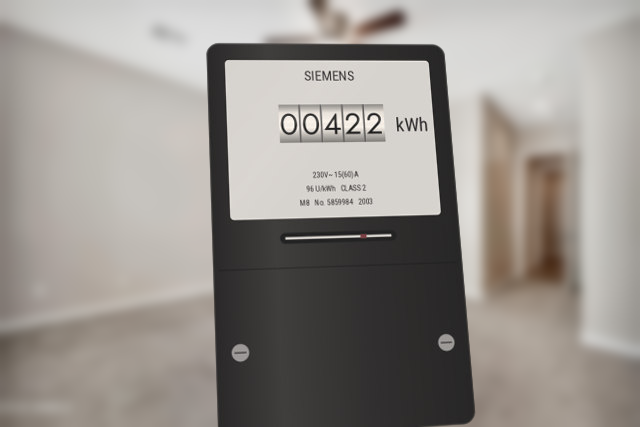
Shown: 422 (kWh)
